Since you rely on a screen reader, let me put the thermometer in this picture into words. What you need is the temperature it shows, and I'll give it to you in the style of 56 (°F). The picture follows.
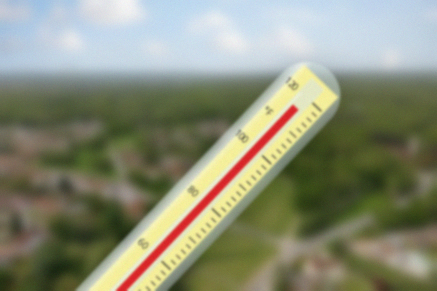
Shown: 116 (°F)
